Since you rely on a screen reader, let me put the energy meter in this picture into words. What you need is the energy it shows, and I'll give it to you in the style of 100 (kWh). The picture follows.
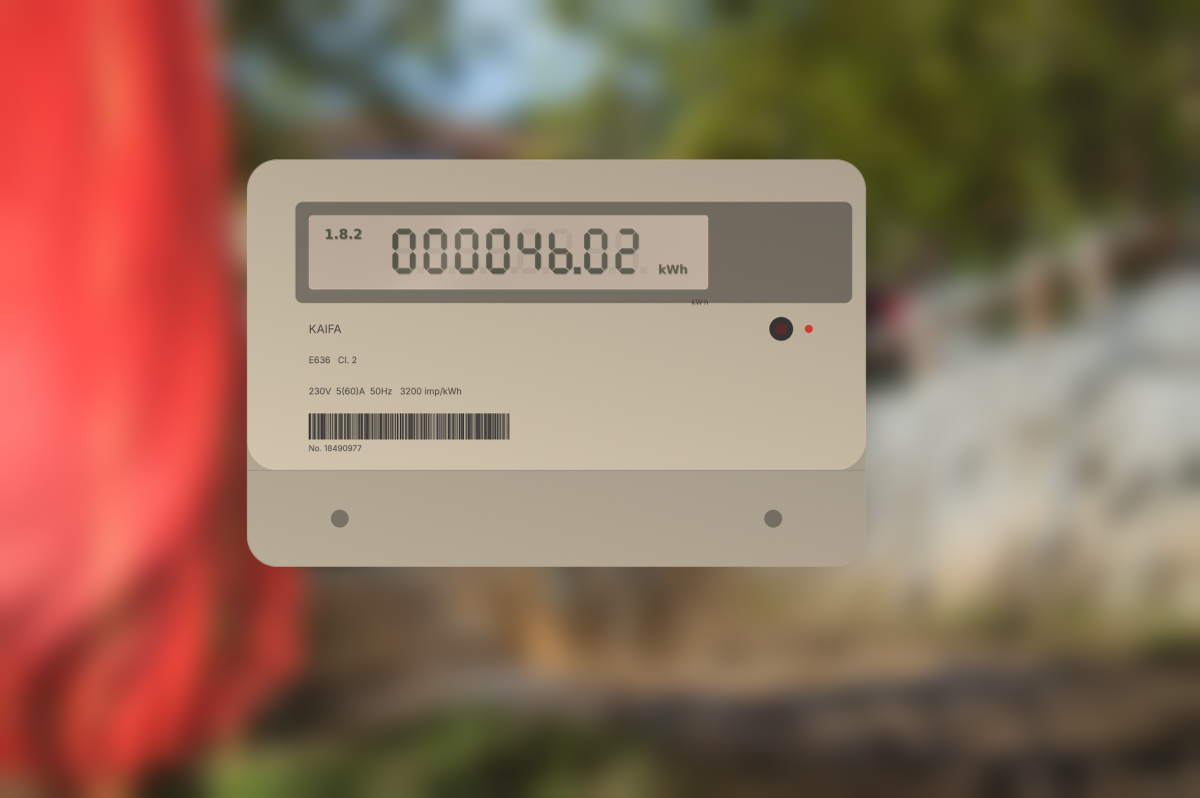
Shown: 46.02 (kWh)
